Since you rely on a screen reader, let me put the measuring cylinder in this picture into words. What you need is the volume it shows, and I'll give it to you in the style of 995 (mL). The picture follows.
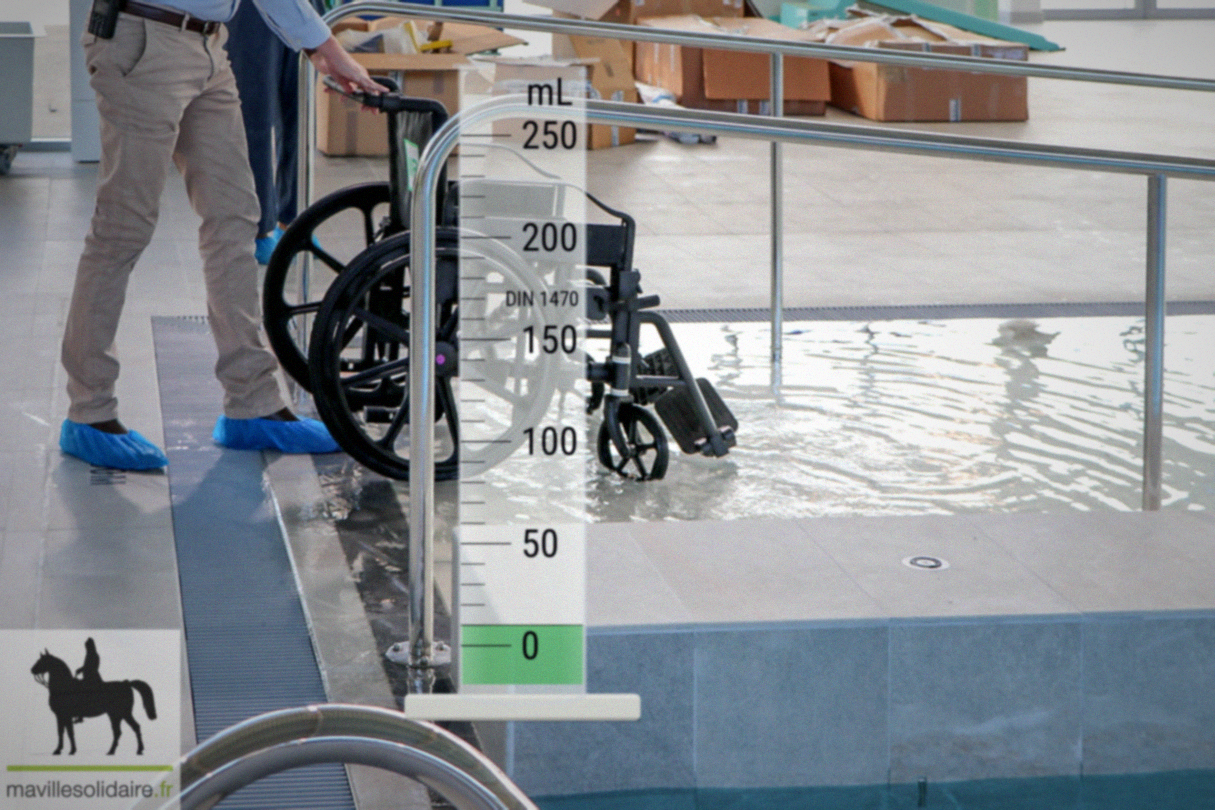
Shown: 10 (mL)
